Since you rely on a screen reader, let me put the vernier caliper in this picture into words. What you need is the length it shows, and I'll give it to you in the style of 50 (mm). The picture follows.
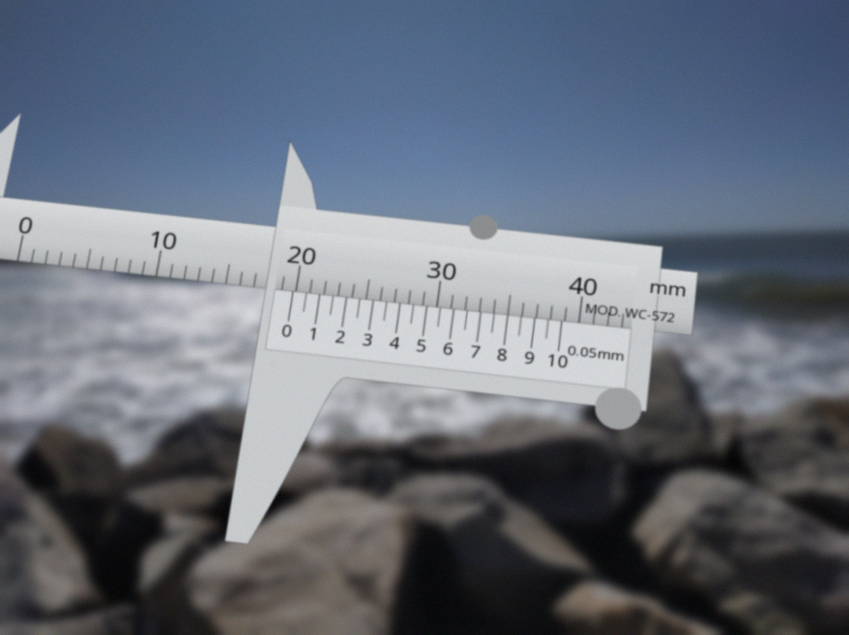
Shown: 19.8 (mm)
